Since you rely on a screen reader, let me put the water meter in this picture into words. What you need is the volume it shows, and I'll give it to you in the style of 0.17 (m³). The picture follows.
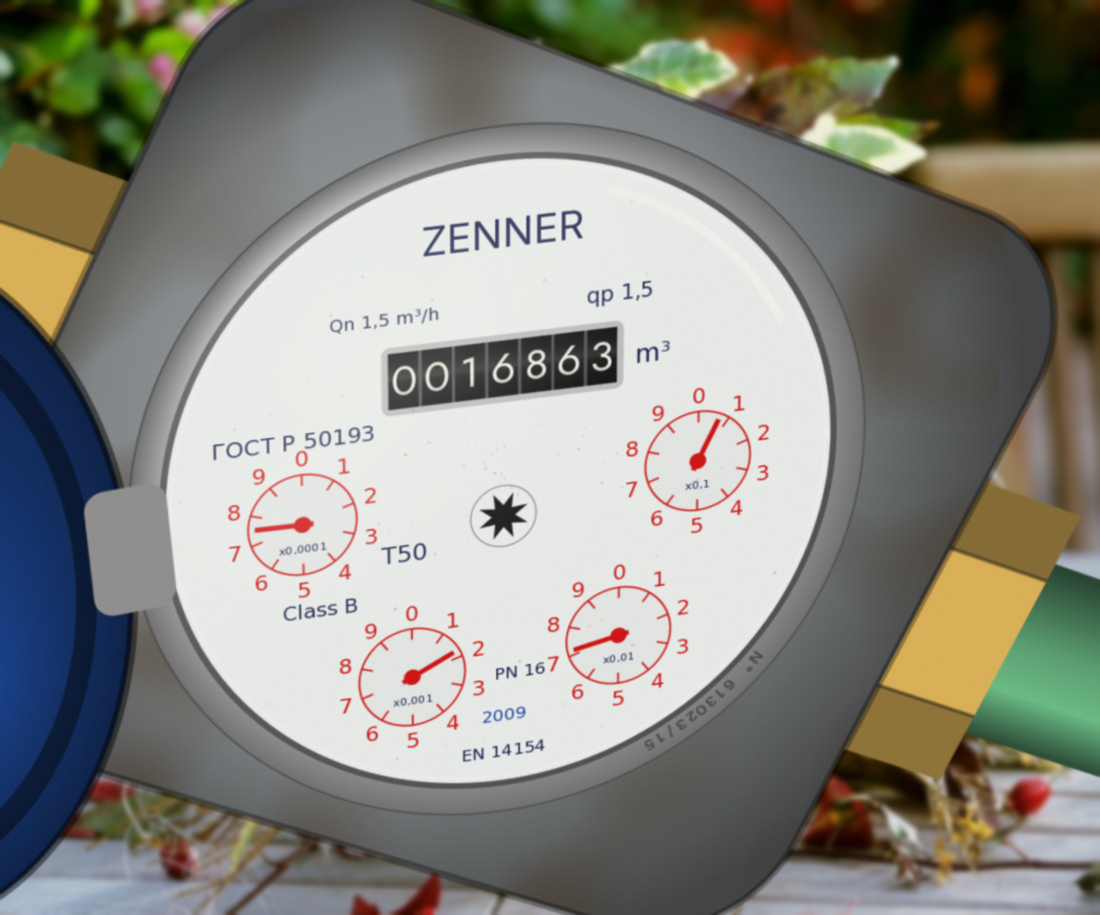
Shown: 16863.0717 (m³)
